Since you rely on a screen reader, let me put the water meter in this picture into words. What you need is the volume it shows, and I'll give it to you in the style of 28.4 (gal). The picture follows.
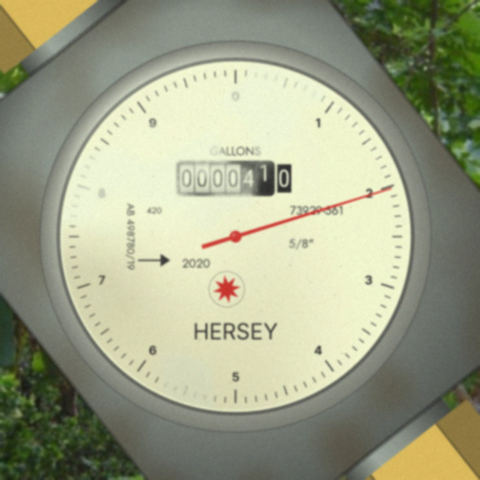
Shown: 412.0 (gal)
